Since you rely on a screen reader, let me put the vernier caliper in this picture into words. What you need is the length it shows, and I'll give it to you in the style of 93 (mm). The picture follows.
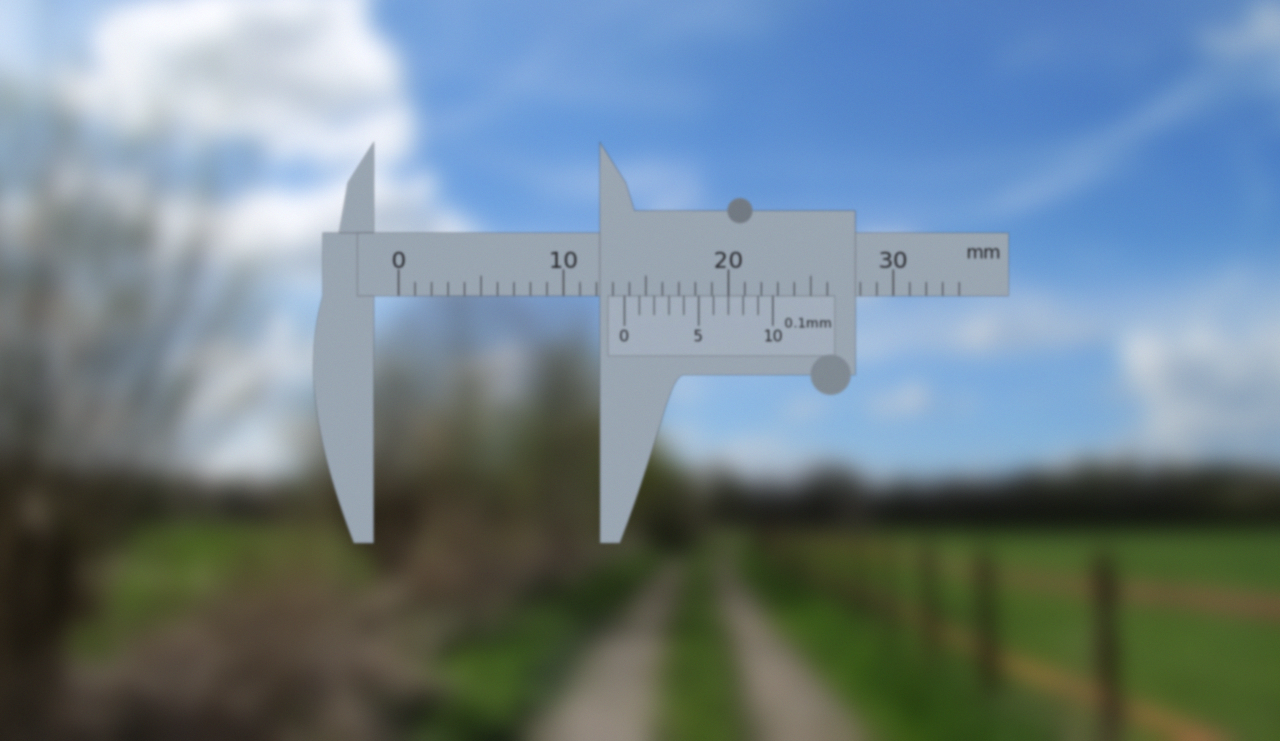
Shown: 13.7 (mm)
